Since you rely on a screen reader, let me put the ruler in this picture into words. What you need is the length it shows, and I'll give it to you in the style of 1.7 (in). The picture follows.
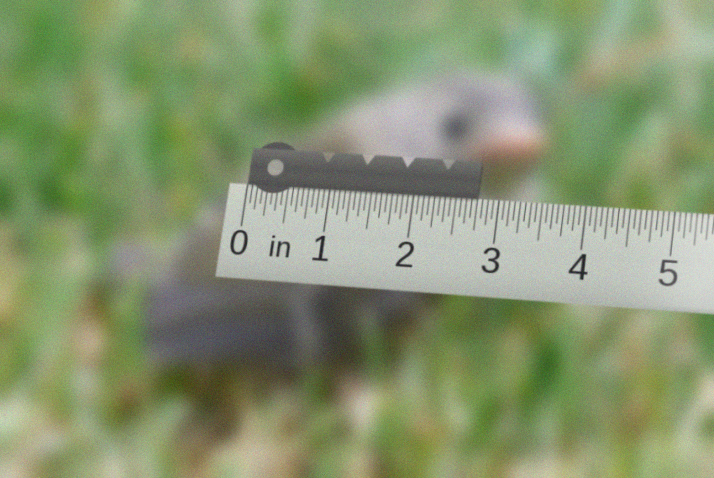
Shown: 2.75 (in)
